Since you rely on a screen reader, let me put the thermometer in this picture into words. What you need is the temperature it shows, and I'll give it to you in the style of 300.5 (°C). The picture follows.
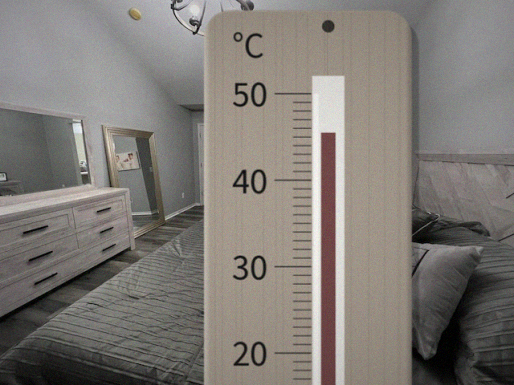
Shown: 45.5 (°C)
